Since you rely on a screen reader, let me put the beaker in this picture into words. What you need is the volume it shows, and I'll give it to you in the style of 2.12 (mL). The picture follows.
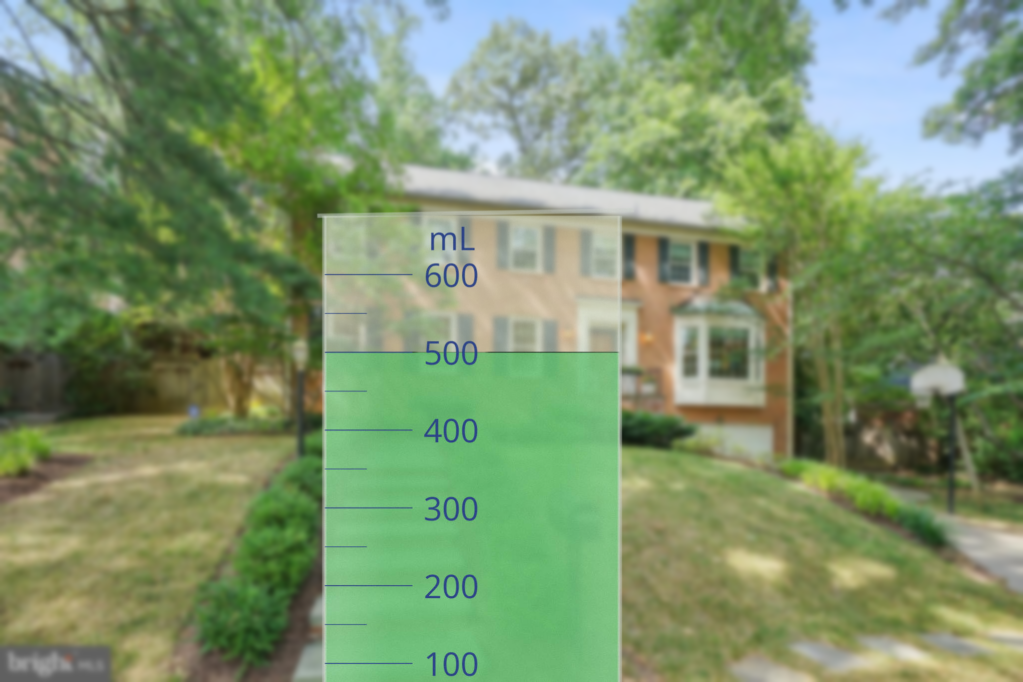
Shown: 500 (mL)
